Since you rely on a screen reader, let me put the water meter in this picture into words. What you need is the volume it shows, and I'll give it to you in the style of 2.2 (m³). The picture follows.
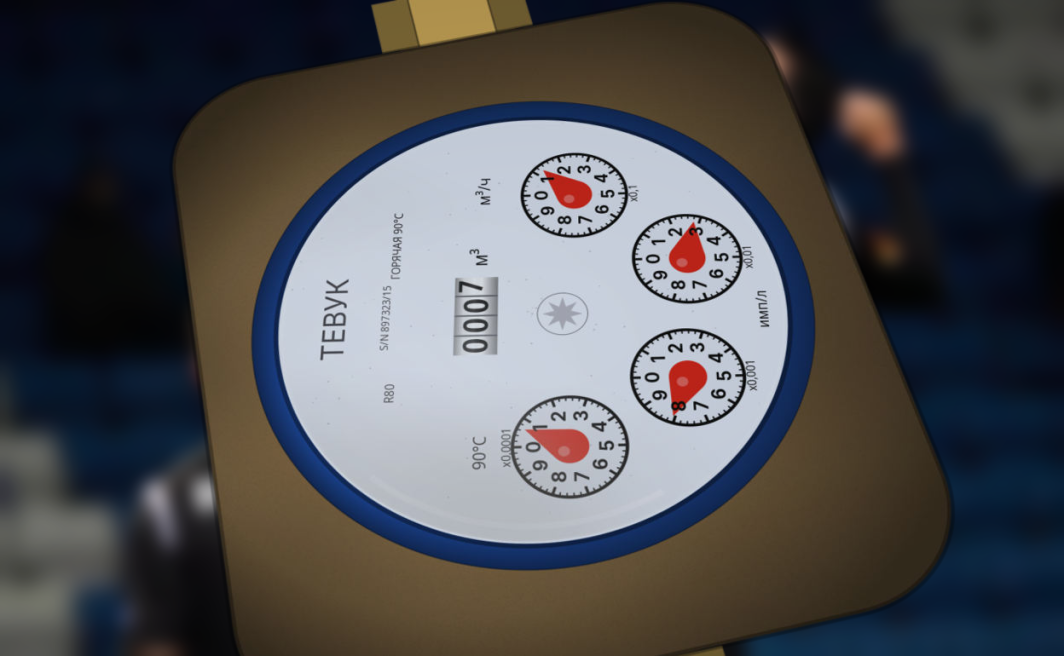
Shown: 7.1280 (m³)
